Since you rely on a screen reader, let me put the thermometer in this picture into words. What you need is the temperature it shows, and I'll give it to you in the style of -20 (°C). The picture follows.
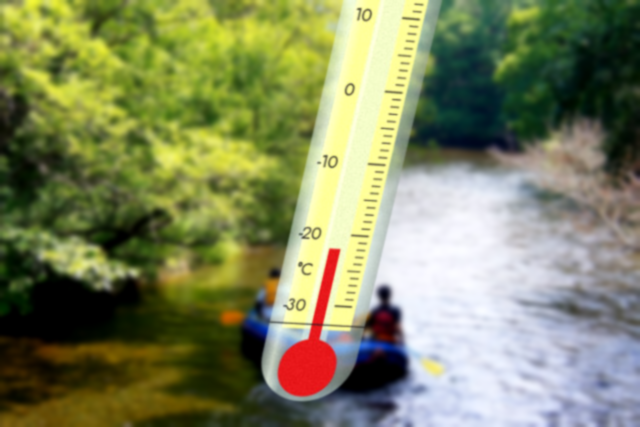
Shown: -22 (°C)
